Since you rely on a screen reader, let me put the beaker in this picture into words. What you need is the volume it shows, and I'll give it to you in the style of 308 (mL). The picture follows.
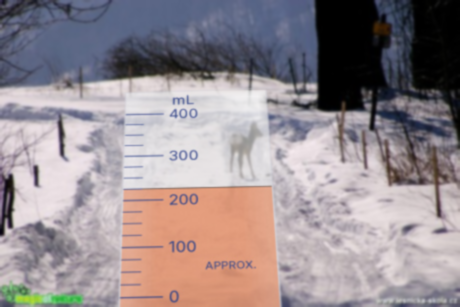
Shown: 225 (mL)
